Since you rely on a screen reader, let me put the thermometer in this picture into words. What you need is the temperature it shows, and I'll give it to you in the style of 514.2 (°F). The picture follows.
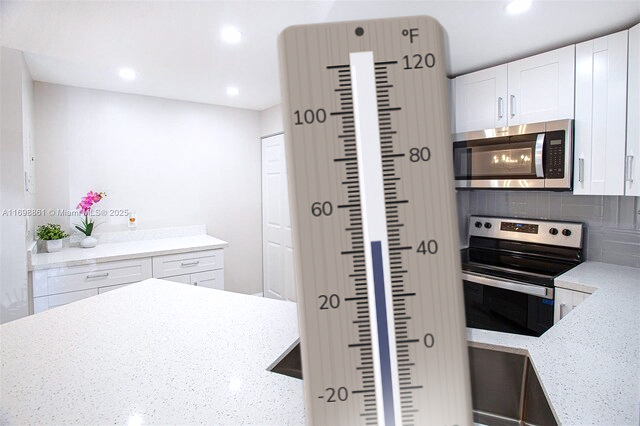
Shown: 44 (°F)
